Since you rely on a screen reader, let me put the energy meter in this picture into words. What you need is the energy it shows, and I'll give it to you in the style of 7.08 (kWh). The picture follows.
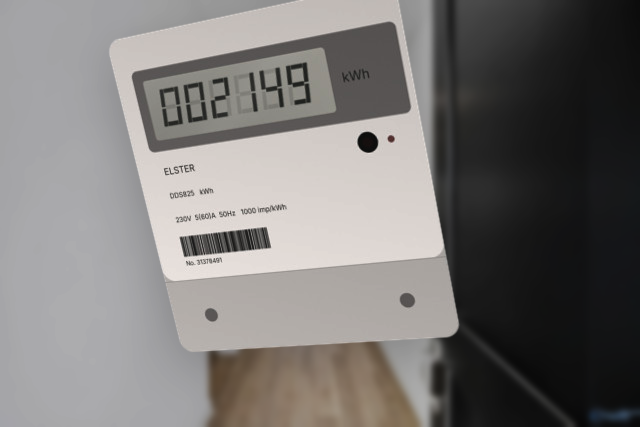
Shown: 2149 (kWh)
